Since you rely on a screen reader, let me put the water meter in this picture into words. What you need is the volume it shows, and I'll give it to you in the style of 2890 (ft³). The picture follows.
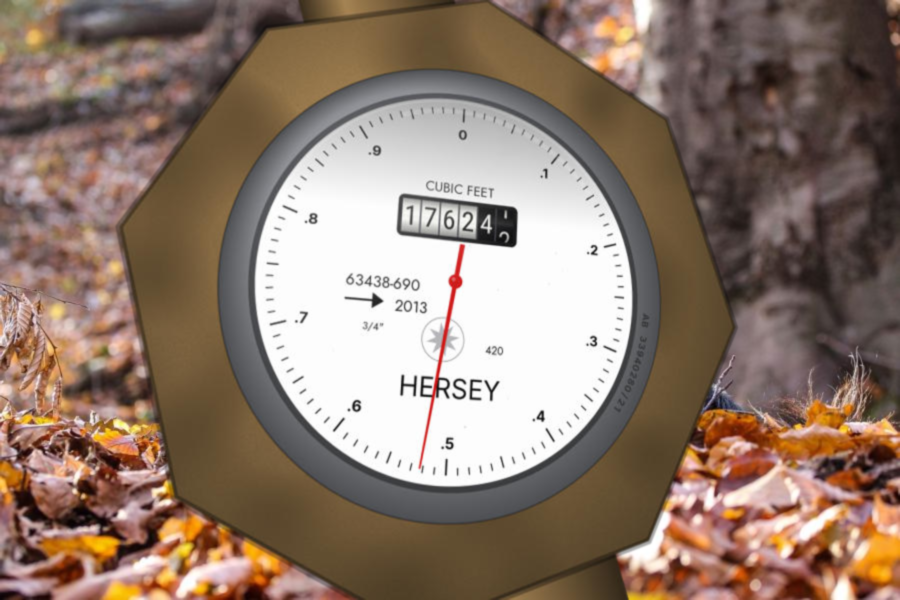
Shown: 176241.52 (ft³)
